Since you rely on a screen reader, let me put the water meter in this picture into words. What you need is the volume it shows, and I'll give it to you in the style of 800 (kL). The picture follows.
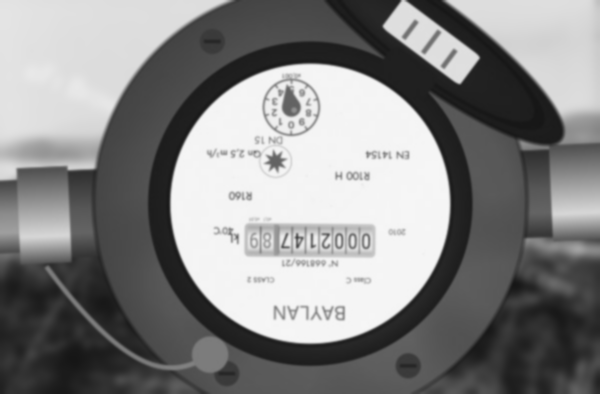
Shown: 2147.894 (kL)
